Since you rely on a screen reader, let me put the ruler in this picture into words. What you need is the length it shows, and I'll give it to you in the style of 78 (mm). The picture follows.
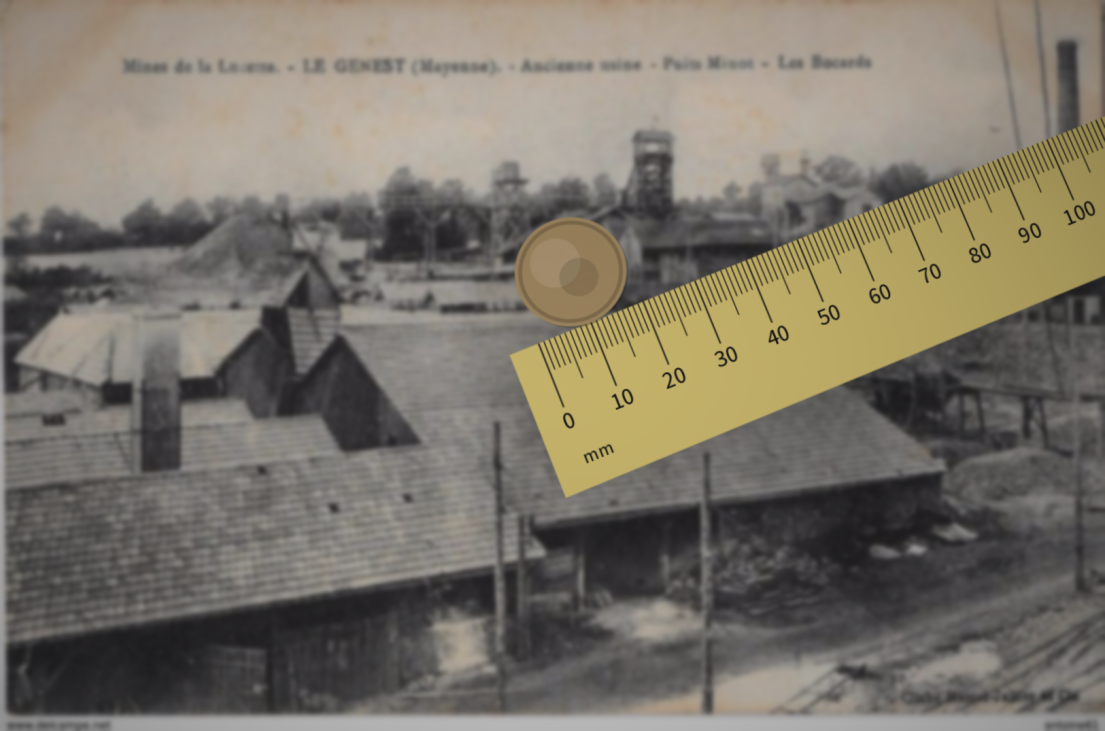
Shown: 20 (mm)
